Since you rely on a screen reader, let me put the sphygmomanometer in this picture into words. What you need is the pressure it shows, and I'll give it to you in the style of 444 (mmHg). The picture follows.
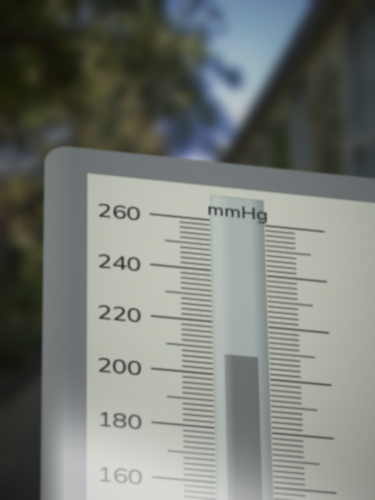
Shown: 208 (mmHg)
